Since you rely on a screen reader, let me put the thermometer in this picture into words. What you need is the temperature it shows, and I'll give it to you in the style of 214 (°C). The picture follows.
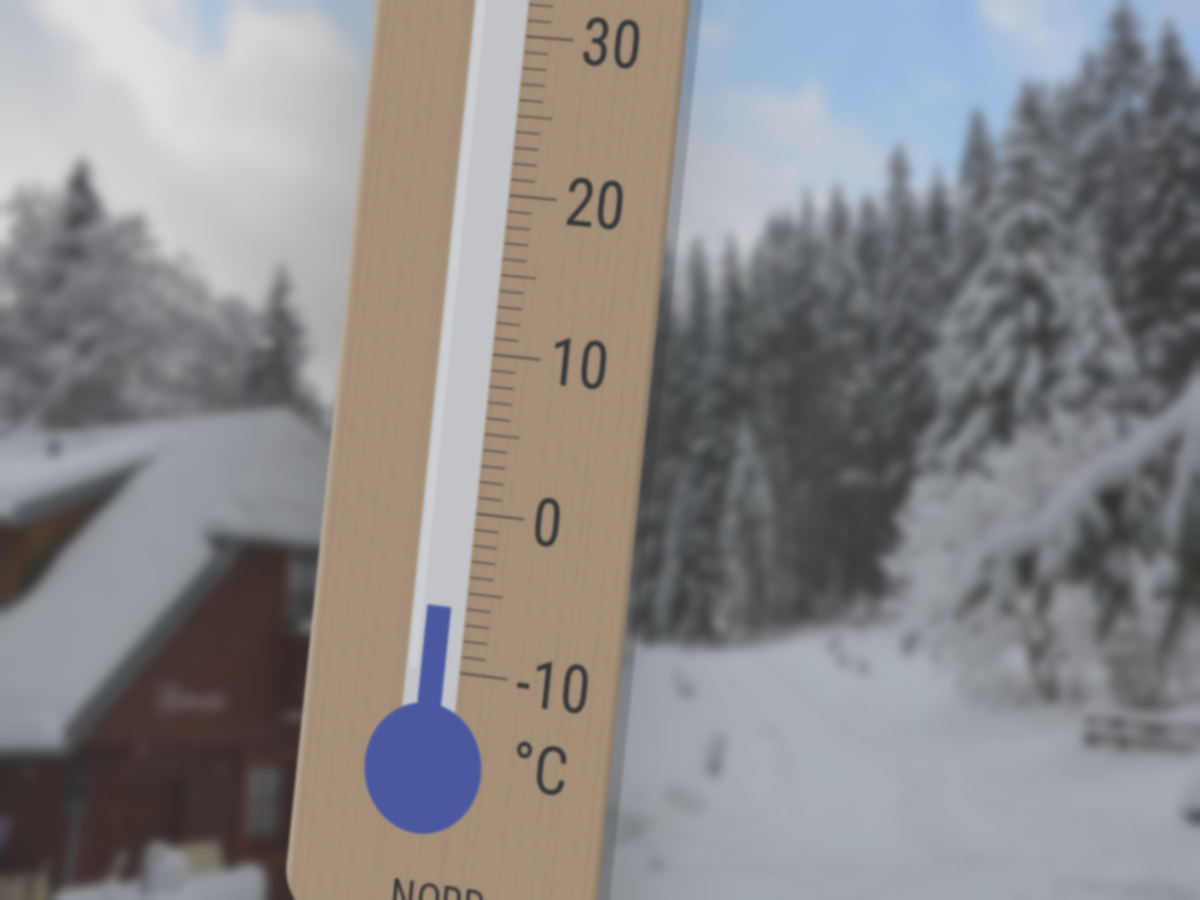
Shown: -6 (°C)
